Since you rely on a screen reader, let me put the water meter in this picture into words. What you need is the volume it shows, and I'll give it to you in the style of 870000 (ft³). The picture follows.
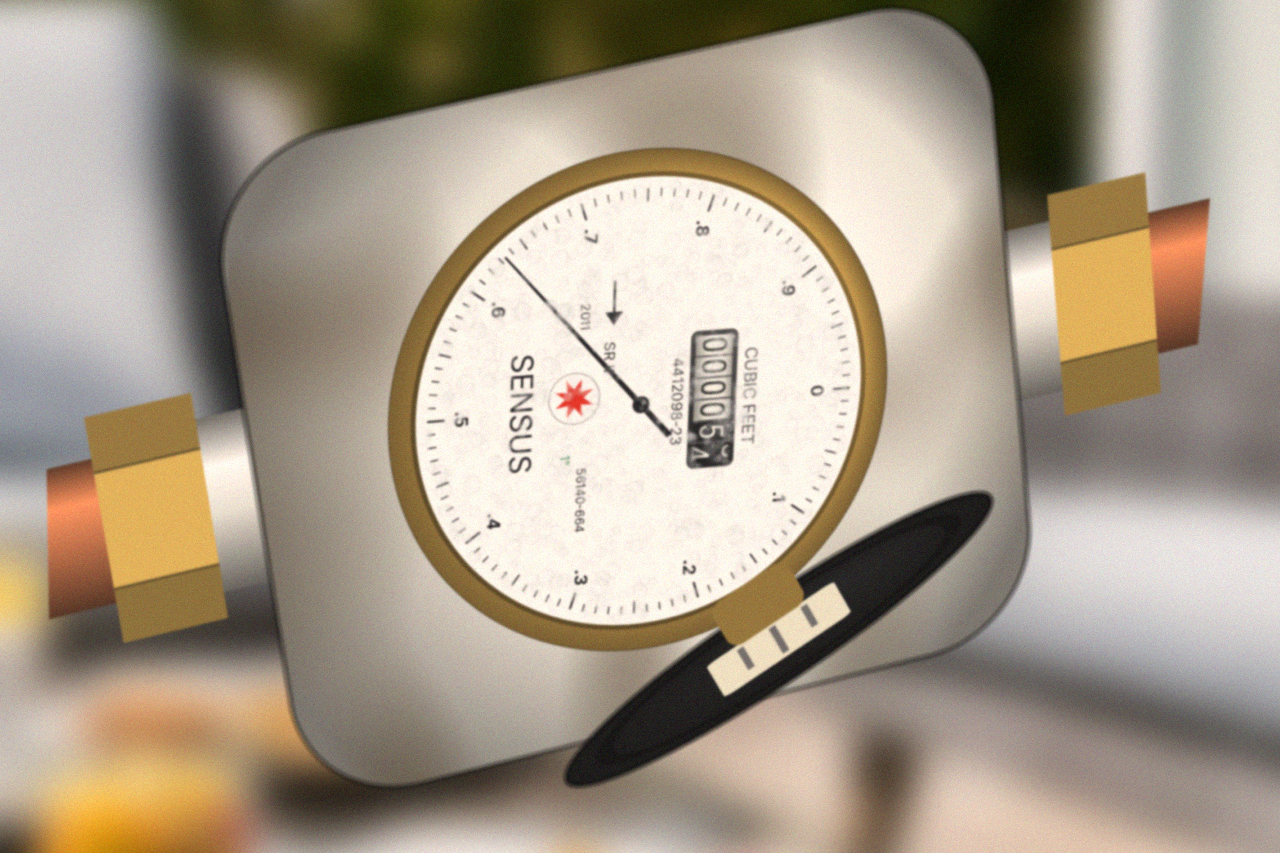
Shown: 53.63 (ft³)
